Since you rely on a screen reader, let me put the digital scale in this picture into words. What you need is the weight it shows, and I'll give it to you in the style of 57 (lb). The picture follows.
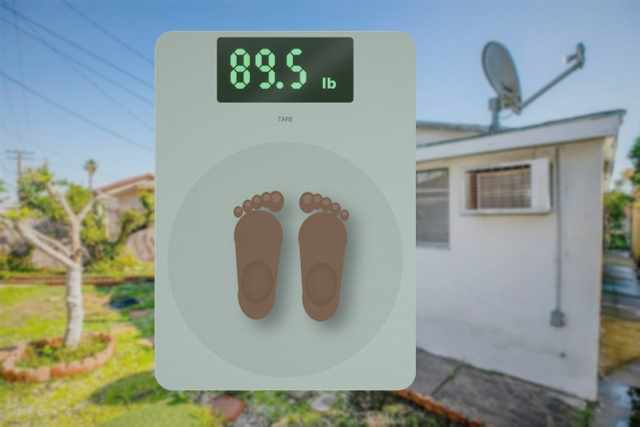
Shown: 89.5 (lb)
